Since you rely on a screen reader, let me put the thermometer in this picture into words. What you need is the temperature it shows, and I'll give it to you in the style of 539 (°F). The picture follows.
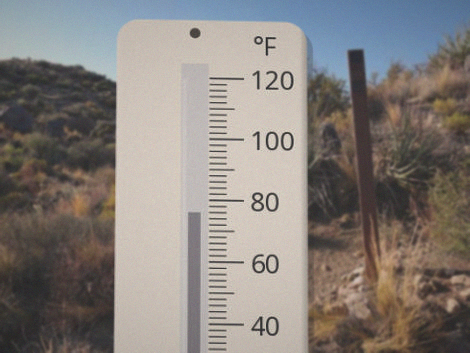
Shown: 76 (°F)
